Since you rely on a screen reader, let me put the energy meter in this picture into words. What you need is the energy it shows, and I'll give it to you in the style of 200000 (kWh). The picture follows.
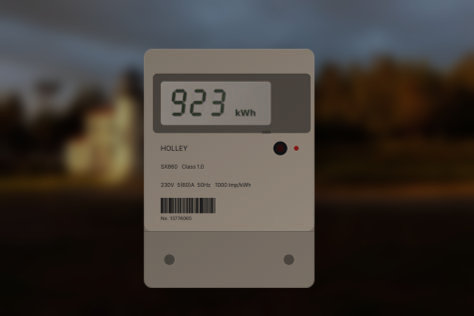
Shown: 923 (kWh)
